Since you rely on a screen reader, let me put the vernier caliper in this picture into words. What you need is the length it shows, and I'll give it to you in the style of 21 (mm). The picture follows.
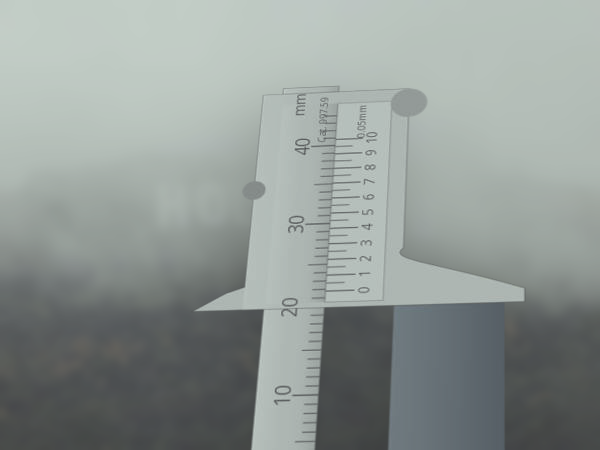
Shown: 21.8 (mm)
